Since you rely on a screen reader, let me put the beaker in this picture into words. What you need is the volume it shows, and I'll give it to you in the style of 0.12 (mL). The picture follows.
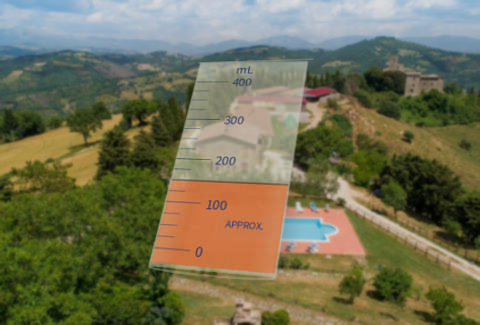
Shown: 150 (mL)
